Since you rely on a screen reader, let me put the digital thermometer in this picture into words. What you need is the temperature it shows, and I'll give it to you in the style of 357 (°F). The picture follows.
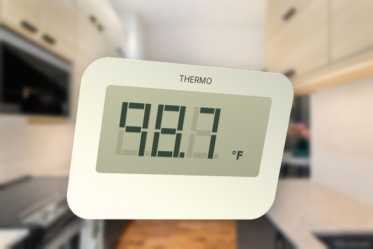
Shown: 98.7 (°F)
